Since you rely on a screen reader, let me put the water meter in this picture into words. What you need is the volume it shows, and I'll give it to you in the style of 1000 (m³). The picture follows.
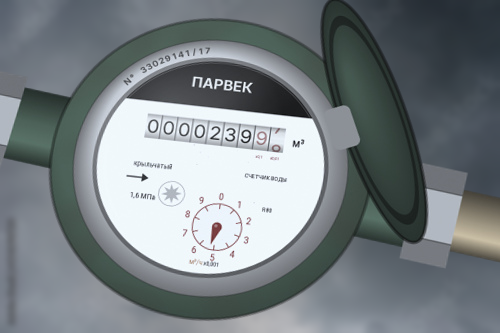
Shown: 239.975 (m³)
